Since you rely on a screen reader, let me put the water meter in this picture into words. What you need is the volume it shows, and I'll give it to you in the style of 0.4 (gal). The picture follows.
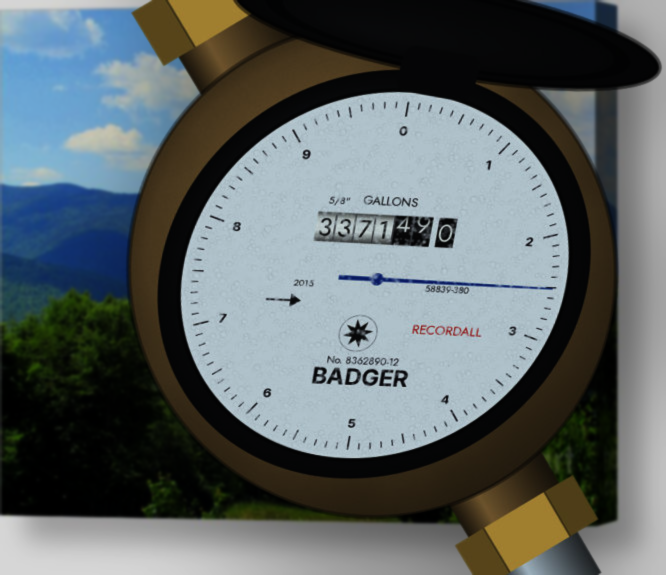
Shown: 3371492.5 (gal)
